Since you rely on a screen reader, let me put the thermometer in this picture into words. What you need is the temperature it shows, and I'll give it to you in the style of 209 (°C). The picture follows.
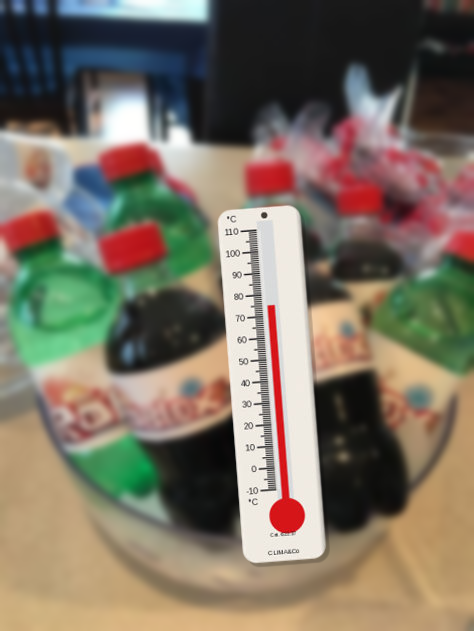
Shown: 75 (°C)
